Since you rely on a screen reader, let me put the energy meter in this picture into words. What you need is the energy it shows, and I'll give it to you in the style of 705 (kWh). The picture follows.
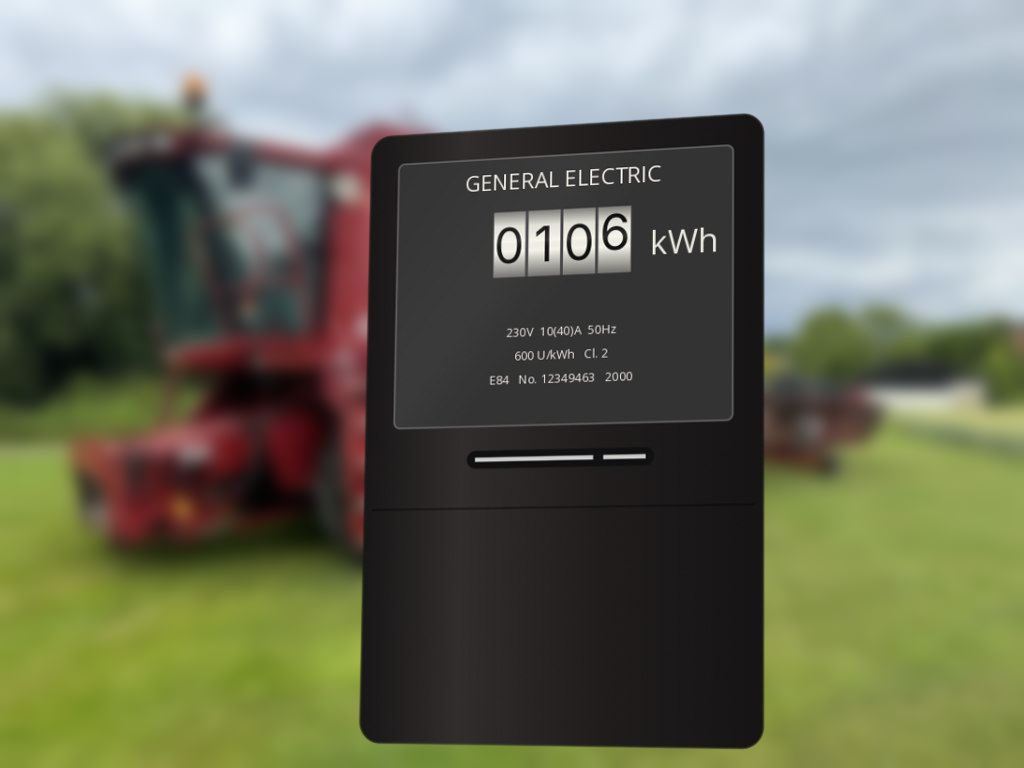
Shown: 106 (kWh)
